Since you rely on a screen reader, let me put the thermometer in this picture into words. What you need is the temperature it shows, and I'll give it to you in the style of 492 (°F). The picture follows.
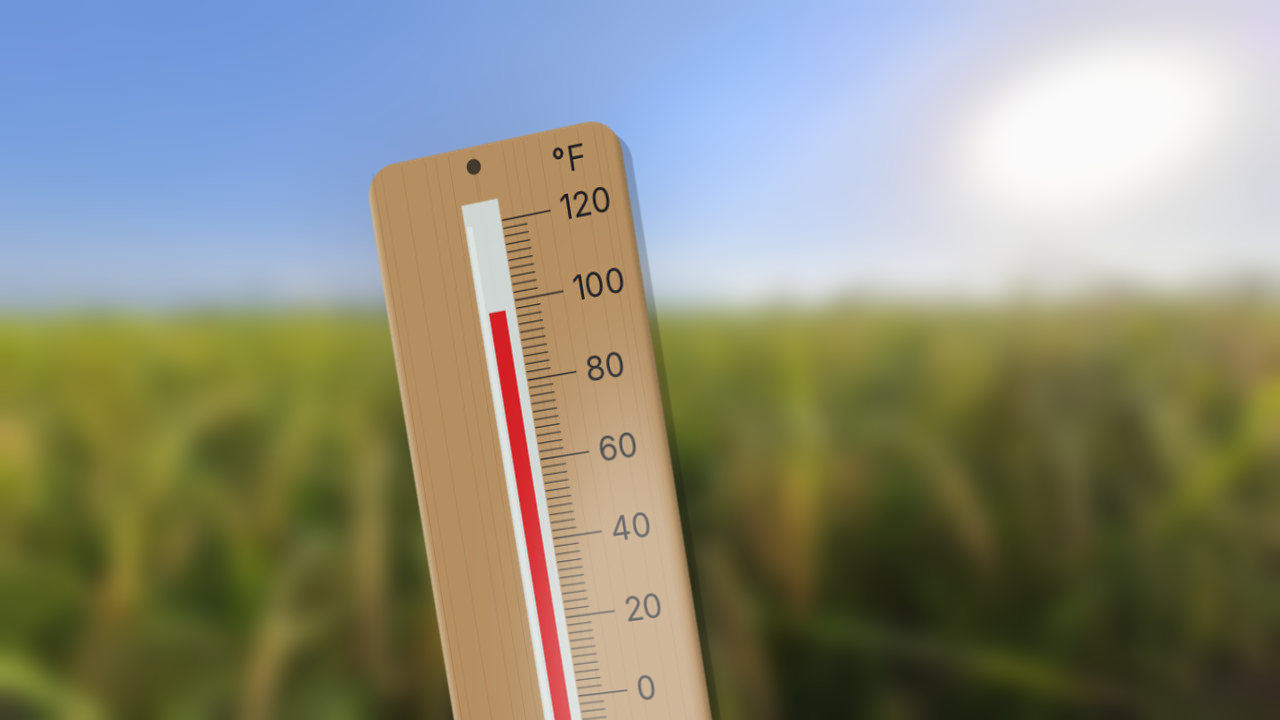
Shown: 98 (°F)
